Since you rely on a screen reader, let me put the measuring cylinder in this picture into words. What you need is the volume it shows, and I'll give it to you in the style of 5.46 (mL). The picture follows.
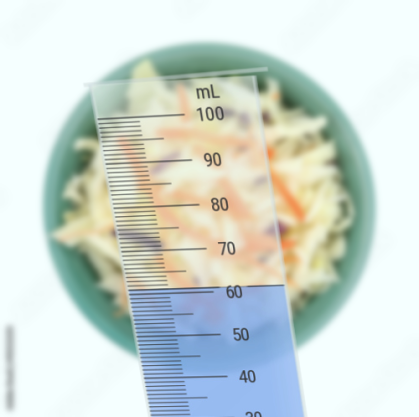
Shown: 61 (mL)
